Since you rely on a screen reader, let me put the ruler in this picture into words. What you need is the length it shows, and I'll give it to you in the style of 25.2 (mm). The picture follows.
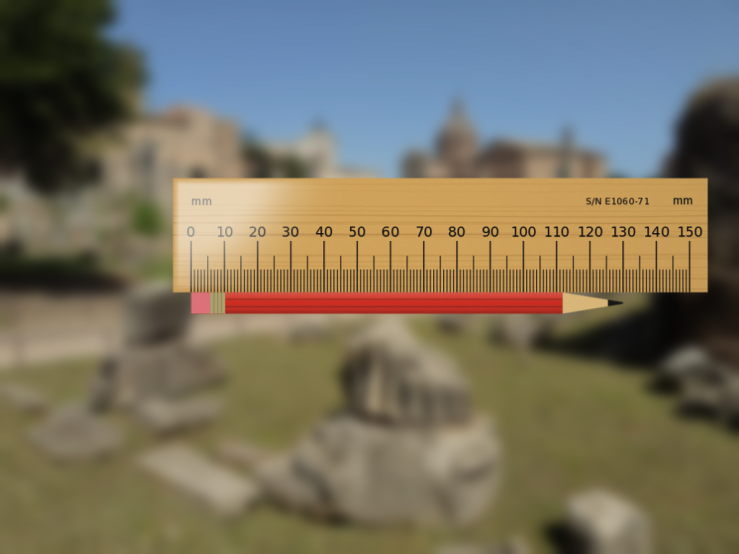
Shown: 130 (mm)
